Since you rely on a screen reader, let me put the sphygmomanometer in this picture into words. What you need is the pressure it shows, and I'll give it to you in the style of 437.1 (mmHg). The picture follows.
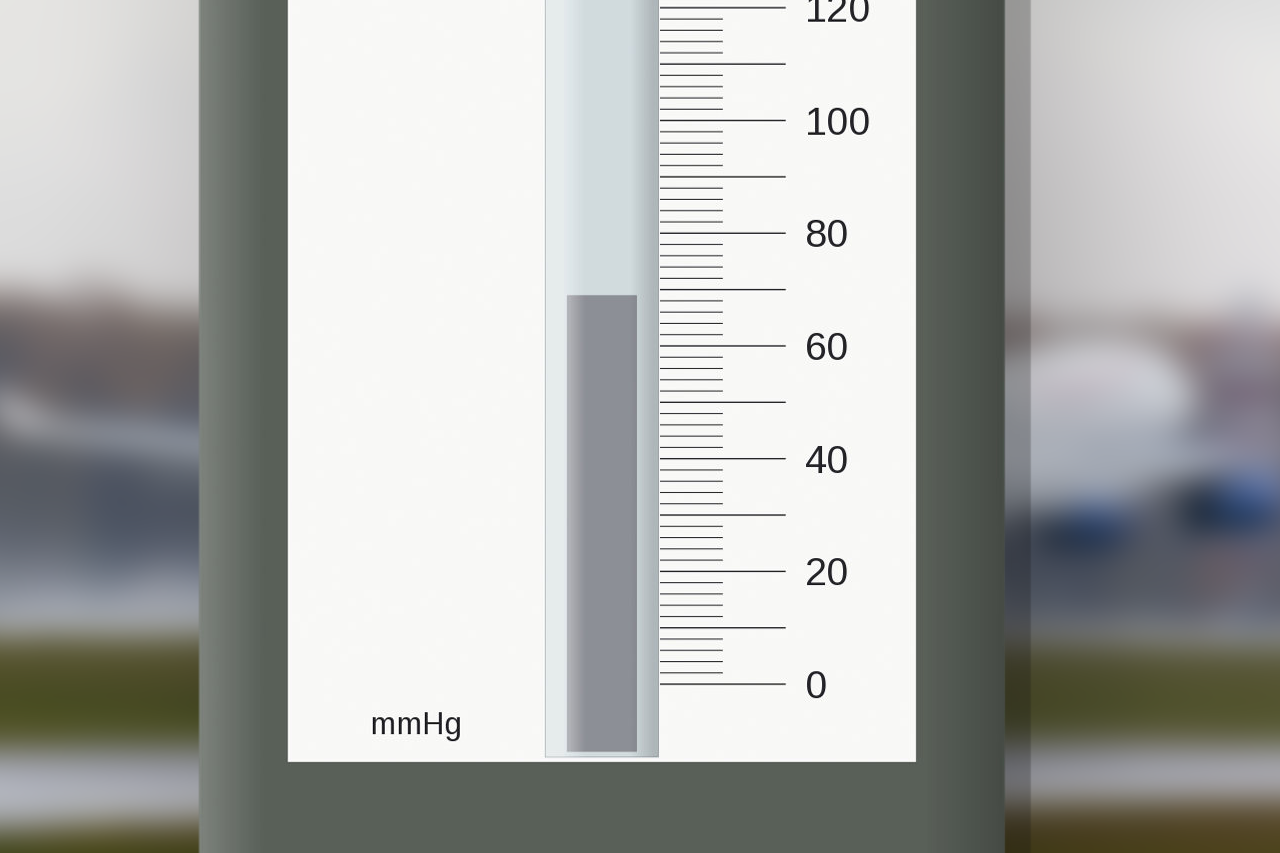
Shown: 69 (mmHg)
